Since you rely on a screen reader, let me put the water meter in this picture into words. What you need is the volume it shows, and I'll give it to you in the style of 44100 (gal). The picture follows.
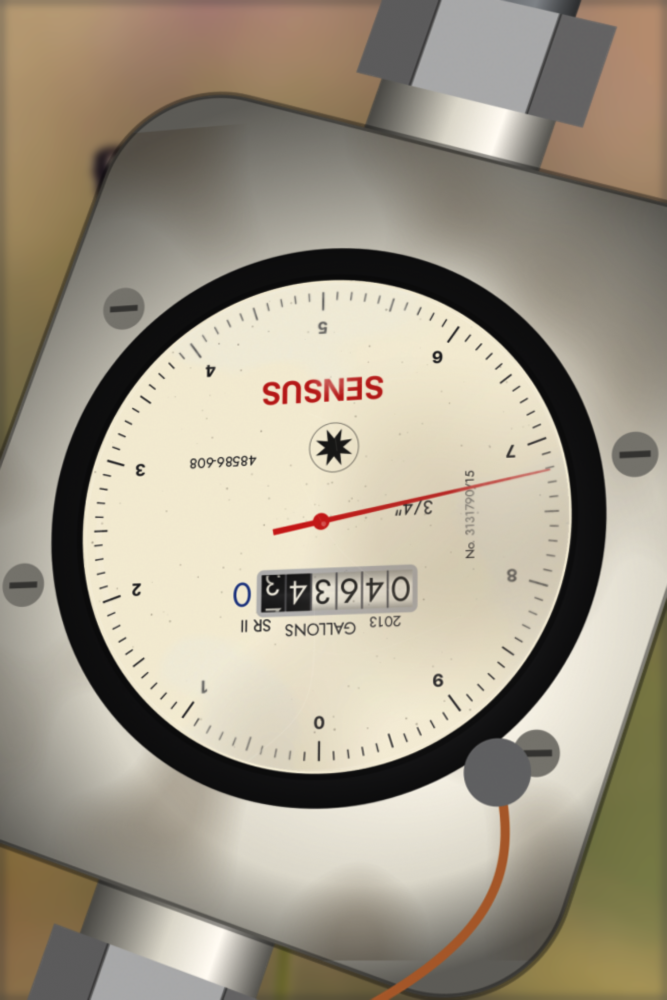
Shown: 463427.2 (gal)
